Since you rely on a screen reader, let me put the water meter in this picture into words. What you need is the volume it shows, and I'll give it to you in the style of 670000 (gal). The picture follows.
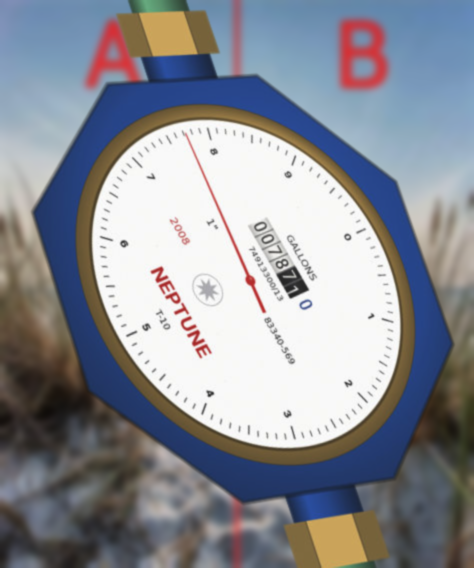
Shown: 78707.7 (gal)
